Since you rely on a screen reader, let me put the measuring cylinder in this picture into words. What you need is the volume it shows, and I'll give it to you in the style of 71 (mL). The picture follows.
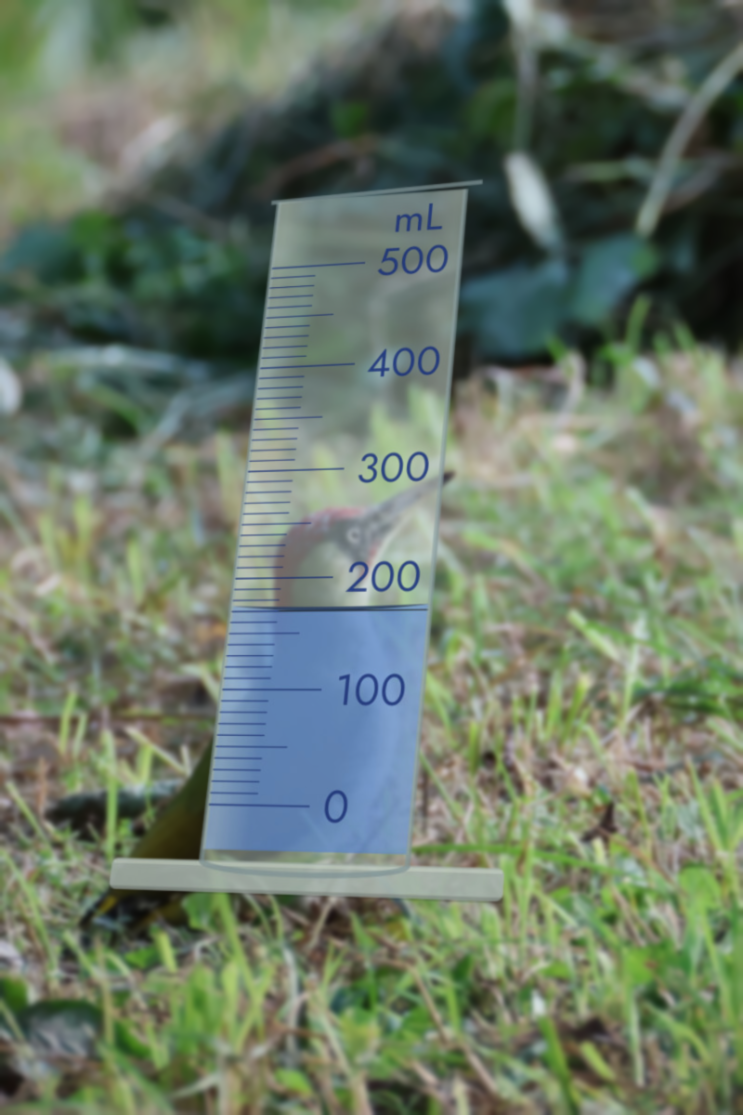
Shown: 170 (mL)
